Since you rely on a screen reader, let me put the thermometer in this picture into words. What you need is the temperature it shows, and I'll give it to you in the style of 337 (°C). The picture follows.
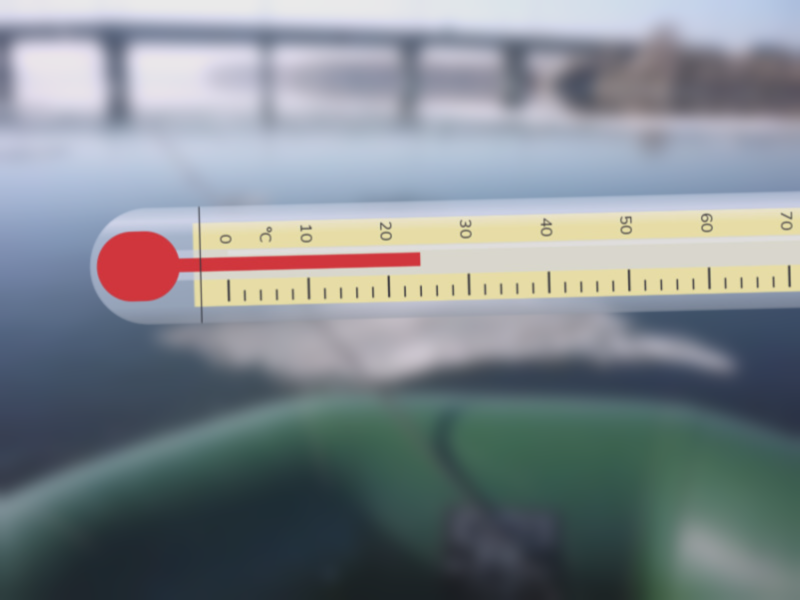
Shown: 24 (°C)
